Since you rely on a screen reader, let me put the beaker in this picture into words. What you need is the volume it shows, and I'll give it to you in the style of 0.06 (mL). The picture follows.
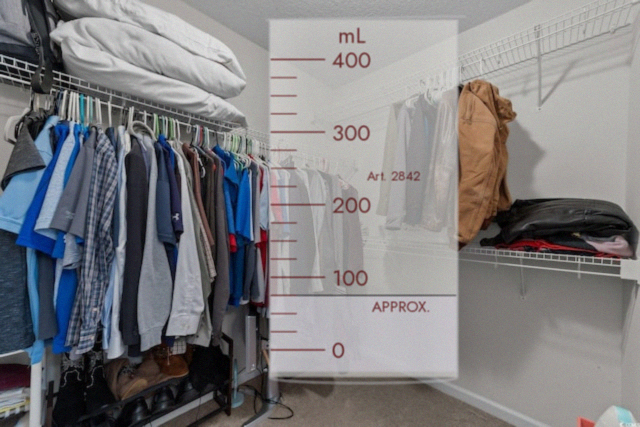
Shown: 75 (mL)
